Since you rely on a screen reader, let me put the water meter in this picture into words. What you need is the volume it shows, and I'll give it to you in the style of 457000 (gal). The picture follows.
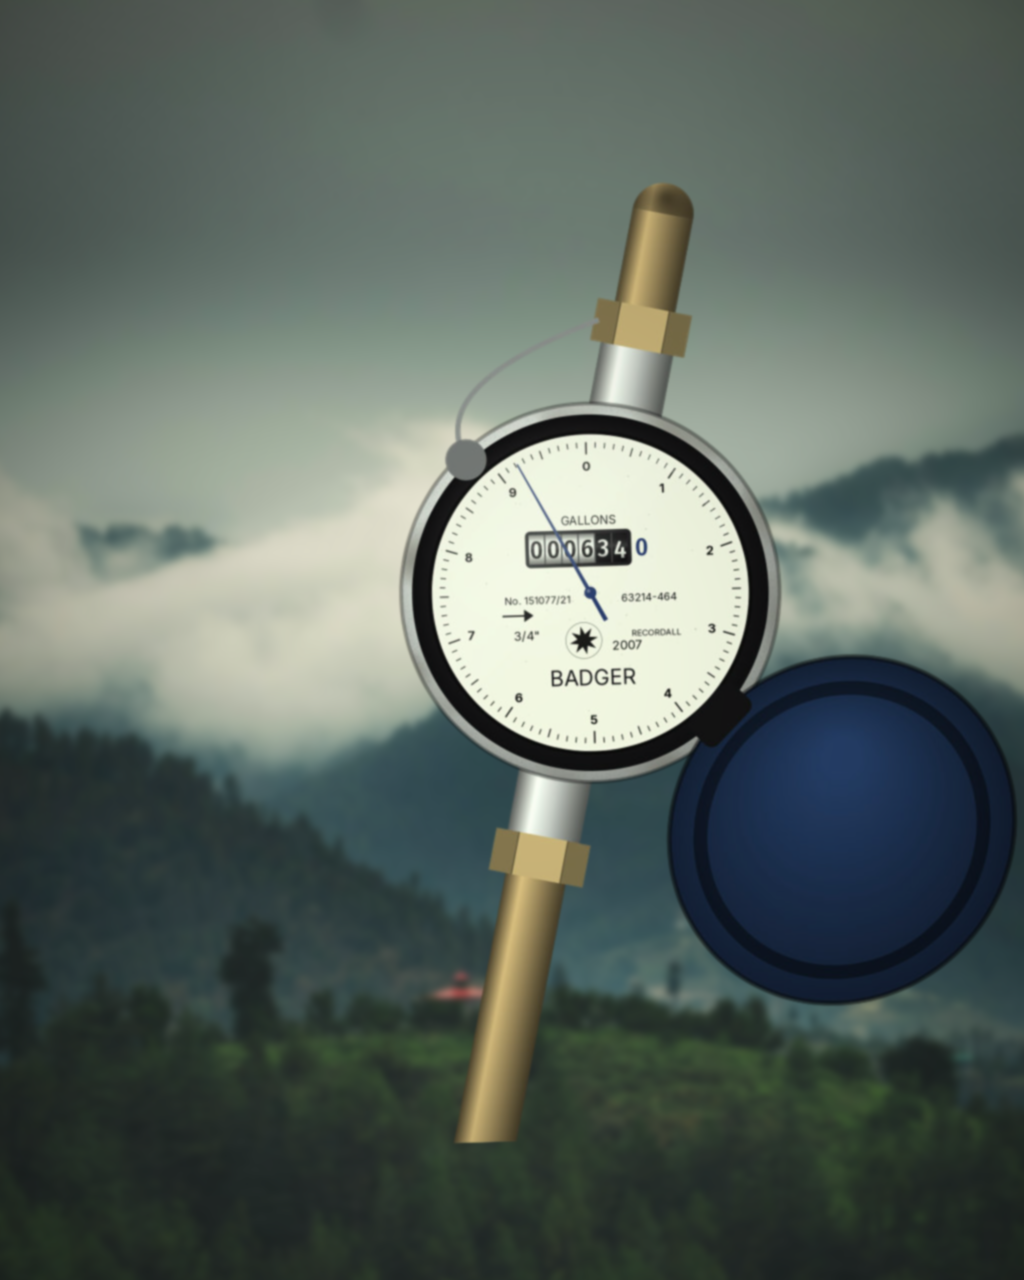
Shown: 6339.2 (gal)
